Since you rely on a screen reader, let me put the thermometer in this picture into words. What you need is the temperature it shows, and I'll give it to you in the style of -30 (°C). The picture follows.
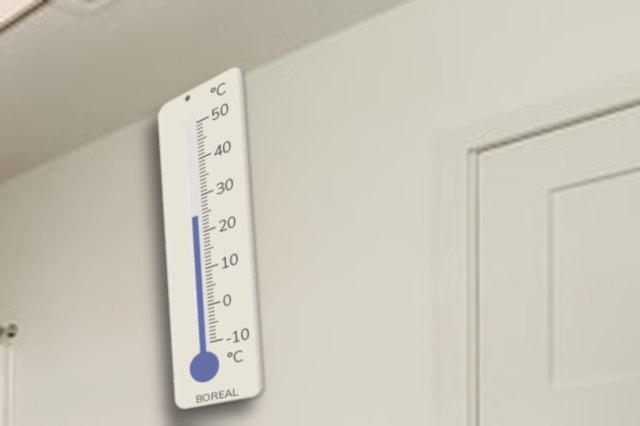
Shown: 25 (°C)
